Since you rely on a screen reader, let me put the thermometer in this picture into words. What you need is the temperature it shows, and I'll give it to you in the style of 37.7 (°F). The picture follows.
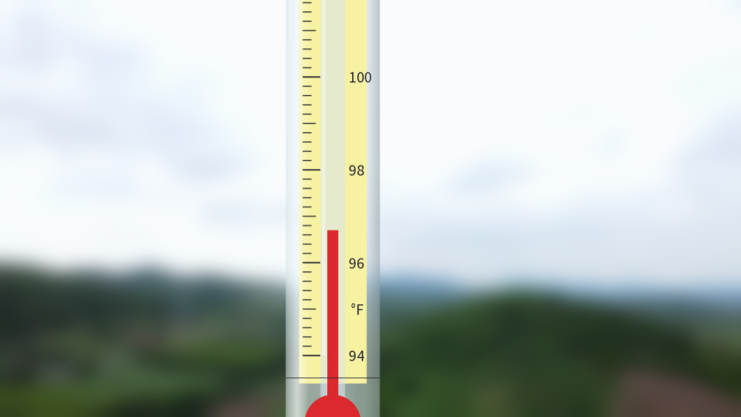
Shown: 96.7 (°F)
